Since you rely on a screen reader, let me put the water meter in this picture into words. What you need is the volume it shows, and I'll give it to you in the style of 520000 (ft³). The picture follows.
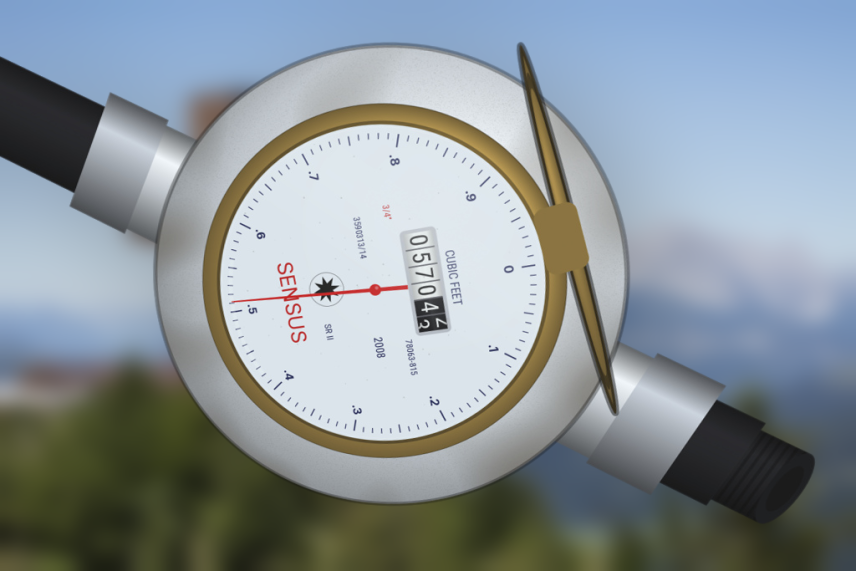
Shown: 57042.51 (ft³)
